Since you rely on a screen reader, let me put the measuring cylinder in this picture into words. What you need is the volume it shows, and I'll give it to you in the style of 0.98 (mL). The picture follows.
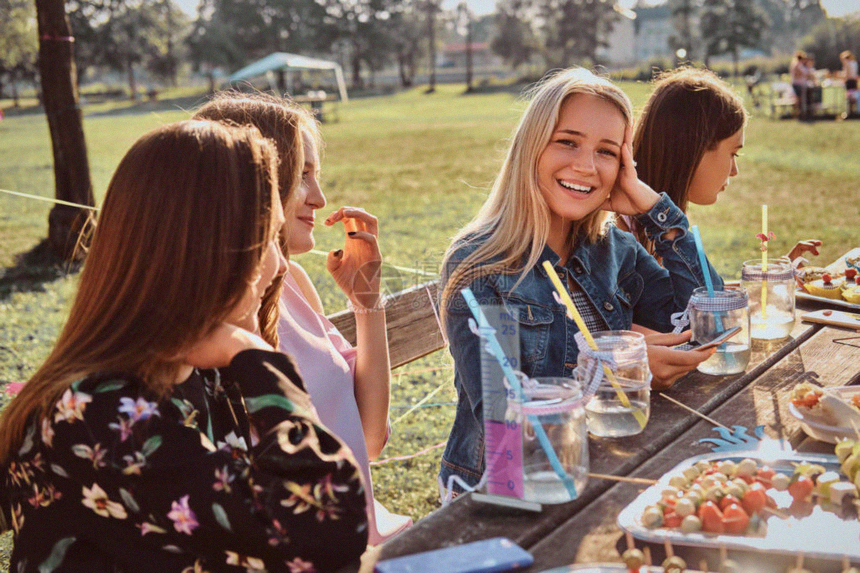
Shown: 10 (mL)
